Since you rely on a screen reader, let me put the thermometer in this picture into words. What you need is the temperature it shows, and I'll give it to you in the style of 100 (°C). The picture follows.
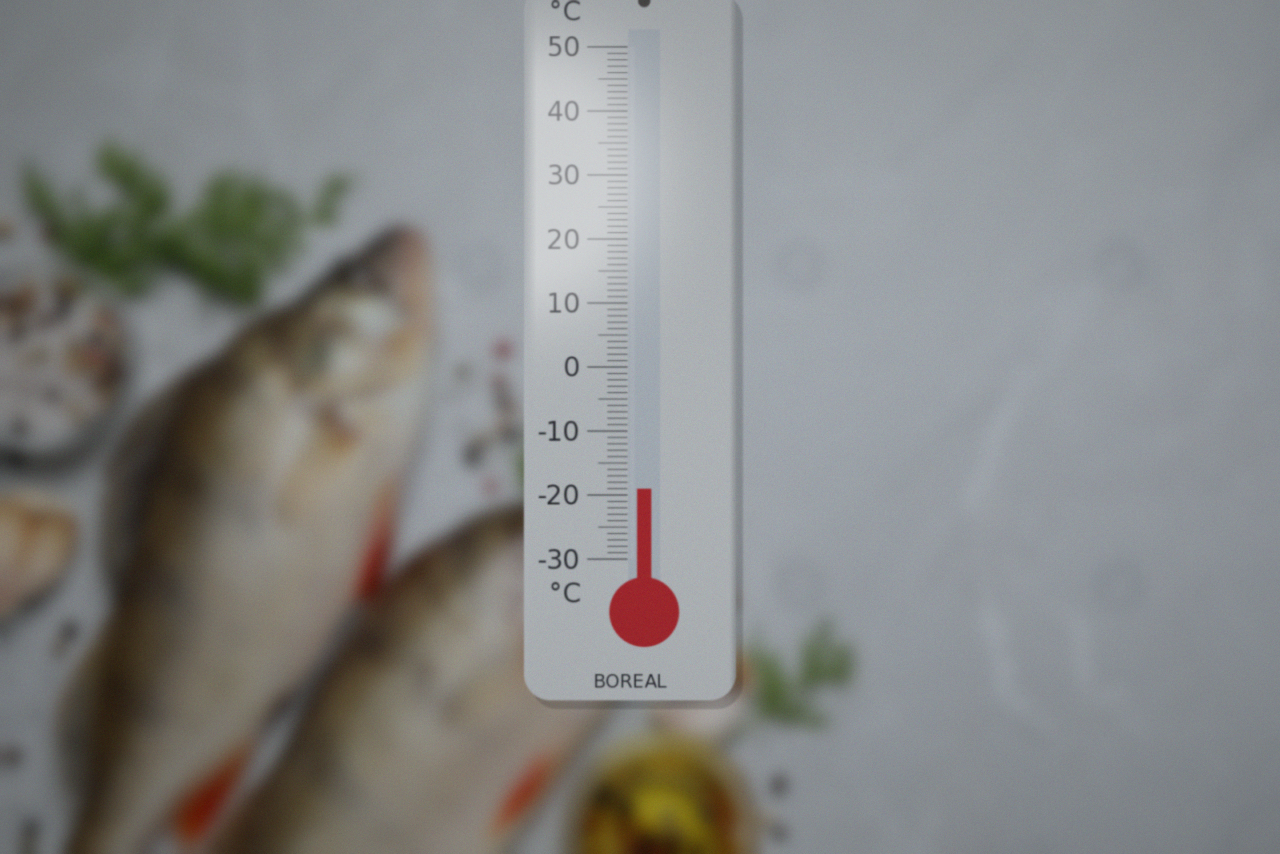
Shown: -19 (°C)
